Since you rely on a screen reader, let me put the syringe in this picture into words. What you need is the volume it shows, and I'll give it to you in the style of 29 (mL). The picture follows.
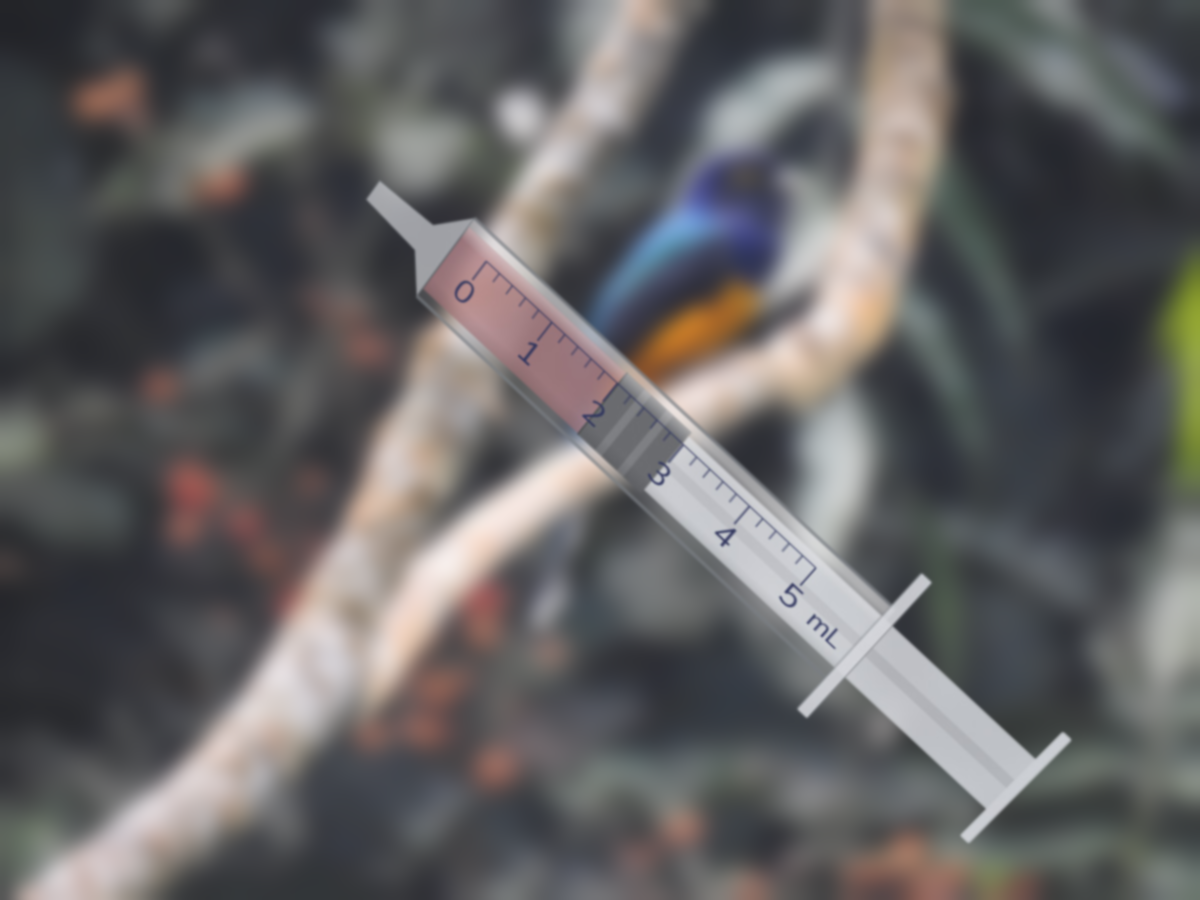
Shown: 2 (mL)
